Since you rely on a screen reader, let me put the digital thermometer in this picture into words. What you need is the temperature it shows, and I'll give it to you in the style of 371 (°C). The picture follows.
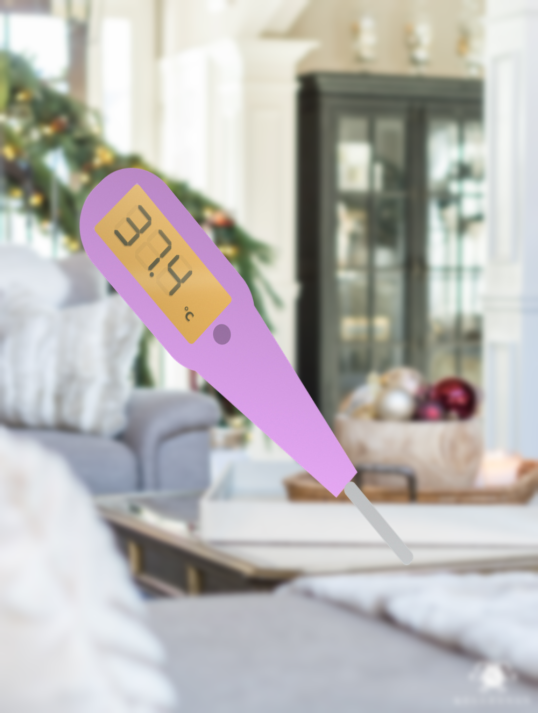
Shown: 37.4 (°C)
